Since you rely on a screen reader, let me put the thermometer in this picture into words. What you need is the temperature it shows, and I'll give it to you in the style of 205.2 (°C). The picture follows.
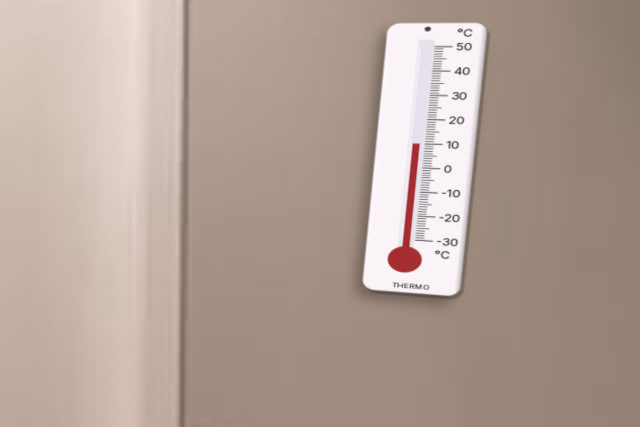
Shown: 10 (°C)
